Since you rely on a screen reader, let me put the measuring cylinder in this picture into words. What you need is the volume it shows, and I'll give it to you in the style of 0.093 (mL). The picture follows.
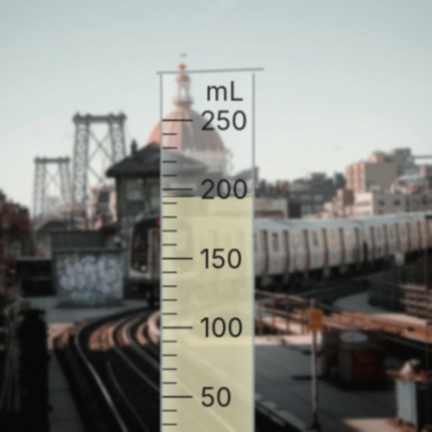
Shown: 195 (mL)
